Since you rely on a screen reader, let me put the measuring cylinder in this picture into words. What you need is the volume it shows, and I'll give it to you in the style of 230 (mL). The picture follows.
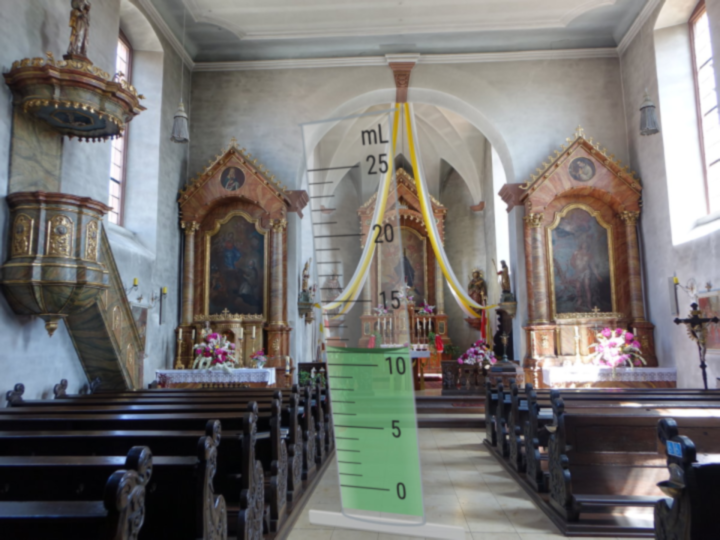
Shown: 11 (mL)
